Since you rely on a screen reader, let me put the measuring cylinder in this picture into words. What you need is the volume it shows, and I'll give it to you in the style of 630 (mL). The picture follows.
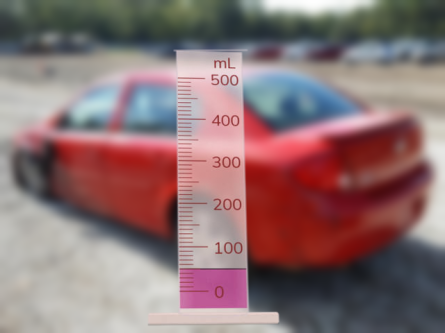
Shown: 50 (mL)
